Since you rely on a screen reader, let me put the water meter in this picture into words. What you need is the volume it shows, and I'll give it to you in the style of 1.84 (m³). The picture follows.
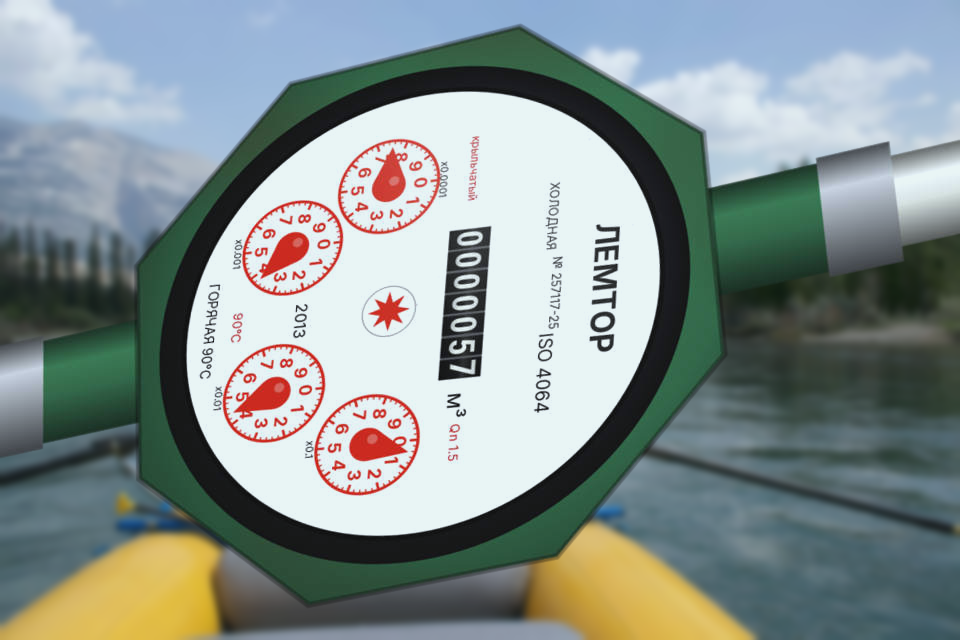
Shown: 57.0437 (m³)
